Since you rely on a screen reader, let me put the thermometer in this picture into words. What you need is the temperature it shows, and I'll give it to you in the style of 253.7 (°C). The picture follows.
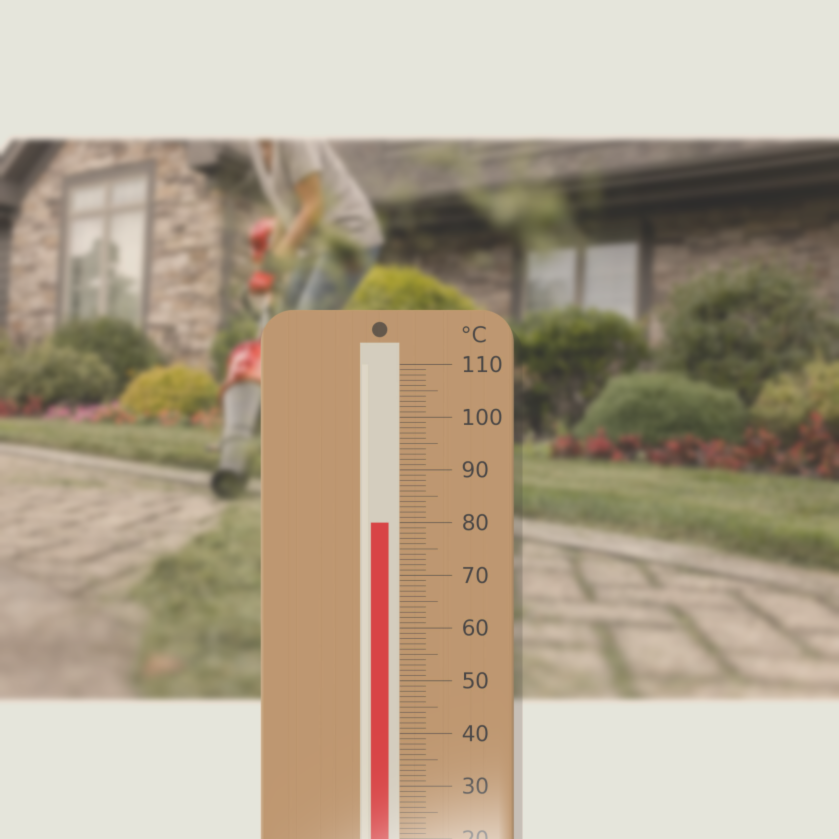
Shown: 80 (°C)
